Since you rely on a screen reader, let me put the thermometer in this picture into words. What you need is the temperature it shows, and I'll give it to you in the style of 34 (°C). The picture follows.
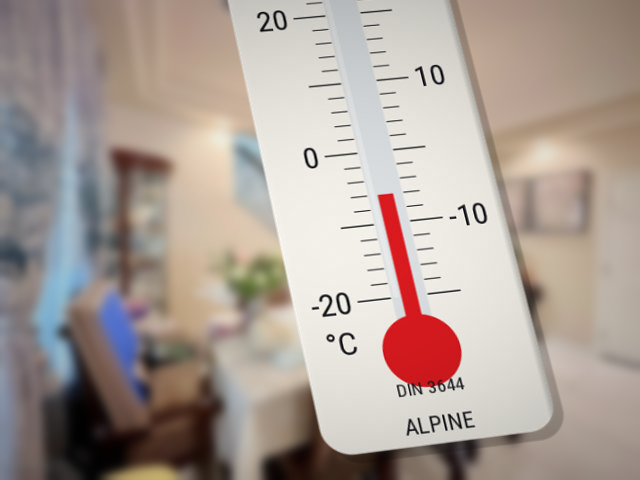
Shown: -6 (°C)
